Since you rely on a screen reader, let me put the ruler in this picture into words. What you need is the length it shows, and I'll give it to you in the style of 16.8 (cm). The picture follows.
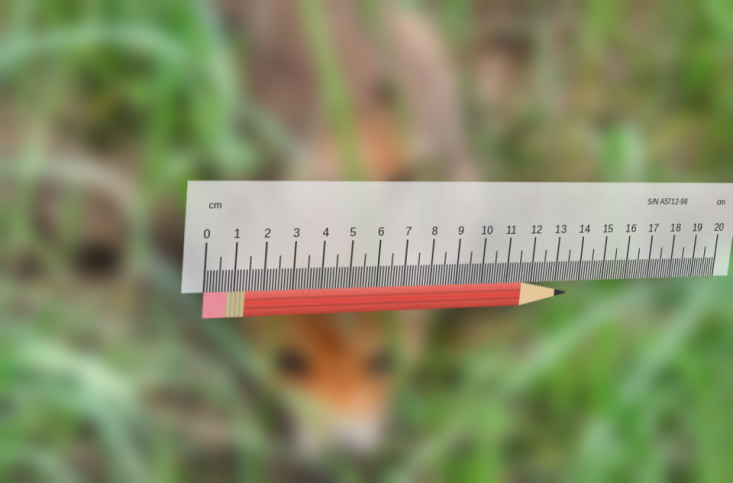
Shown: 13.5 (cm)
